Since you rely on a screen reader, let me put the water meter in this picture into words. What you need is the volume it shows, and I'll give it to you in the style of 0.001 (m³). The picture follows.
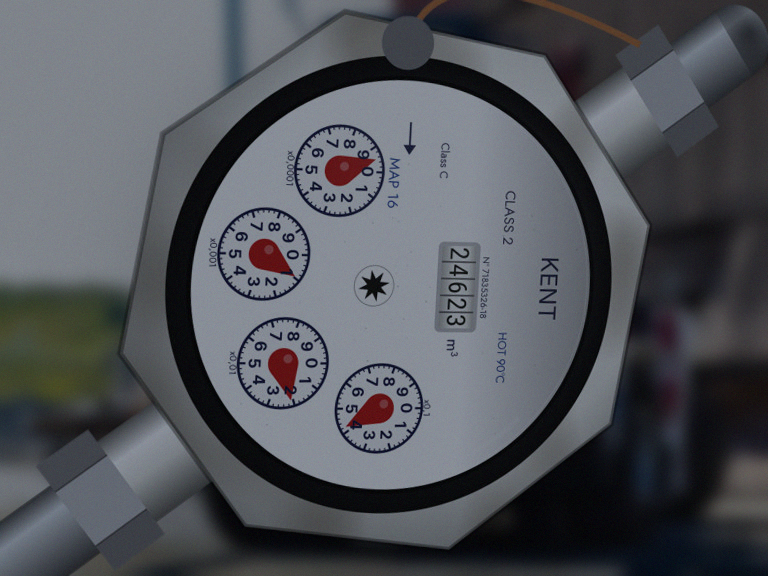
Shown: 24623.4209 (m³)
